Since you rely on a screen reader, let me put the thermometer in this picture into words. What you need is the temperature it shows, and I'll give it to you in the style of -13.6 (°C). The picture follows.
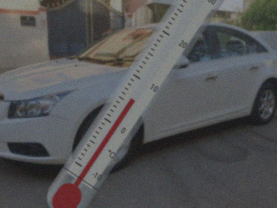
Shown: 6 (°C)
